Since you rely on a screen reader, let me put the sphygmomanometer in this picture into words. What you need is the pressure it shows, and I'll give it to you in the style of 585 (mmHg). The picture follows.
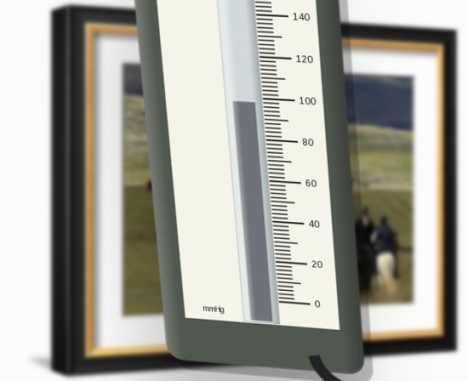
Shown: 98 (mmHg)
